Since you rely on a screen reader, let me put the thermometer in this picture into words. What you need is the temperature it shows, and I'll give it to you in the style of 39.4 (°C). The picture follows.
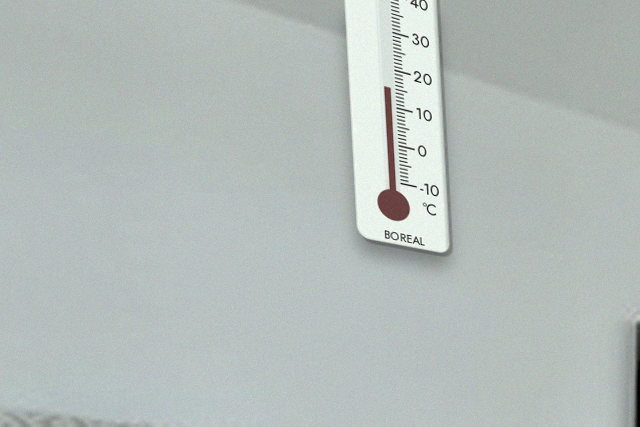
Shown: 15 (°C)
